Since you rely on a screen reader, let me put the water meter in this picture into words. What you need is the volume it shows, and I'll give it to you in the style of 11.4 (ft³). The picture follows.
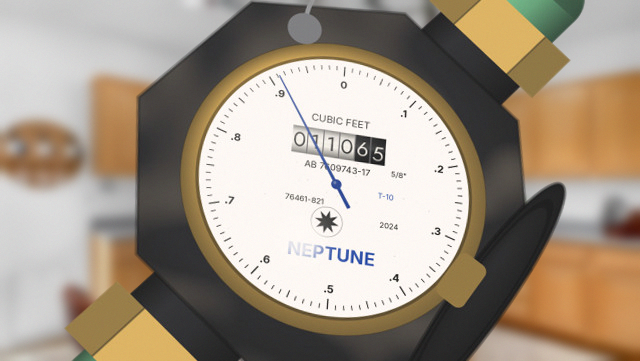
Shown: 11064.91 (ft³)
